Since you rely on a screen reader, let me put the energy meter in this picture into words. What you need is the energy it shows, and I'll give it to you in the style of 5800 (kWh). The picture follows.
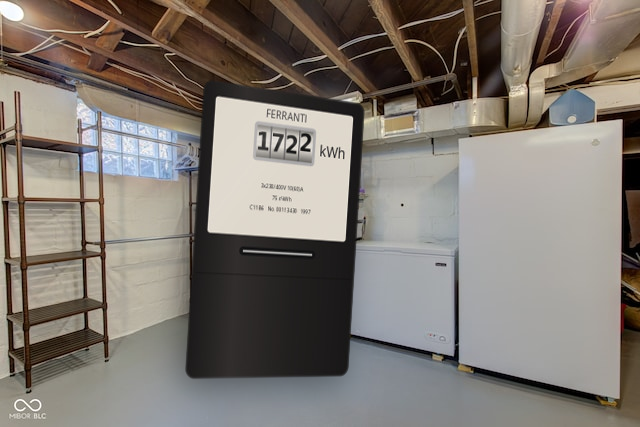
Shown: 1722 (kWh)
